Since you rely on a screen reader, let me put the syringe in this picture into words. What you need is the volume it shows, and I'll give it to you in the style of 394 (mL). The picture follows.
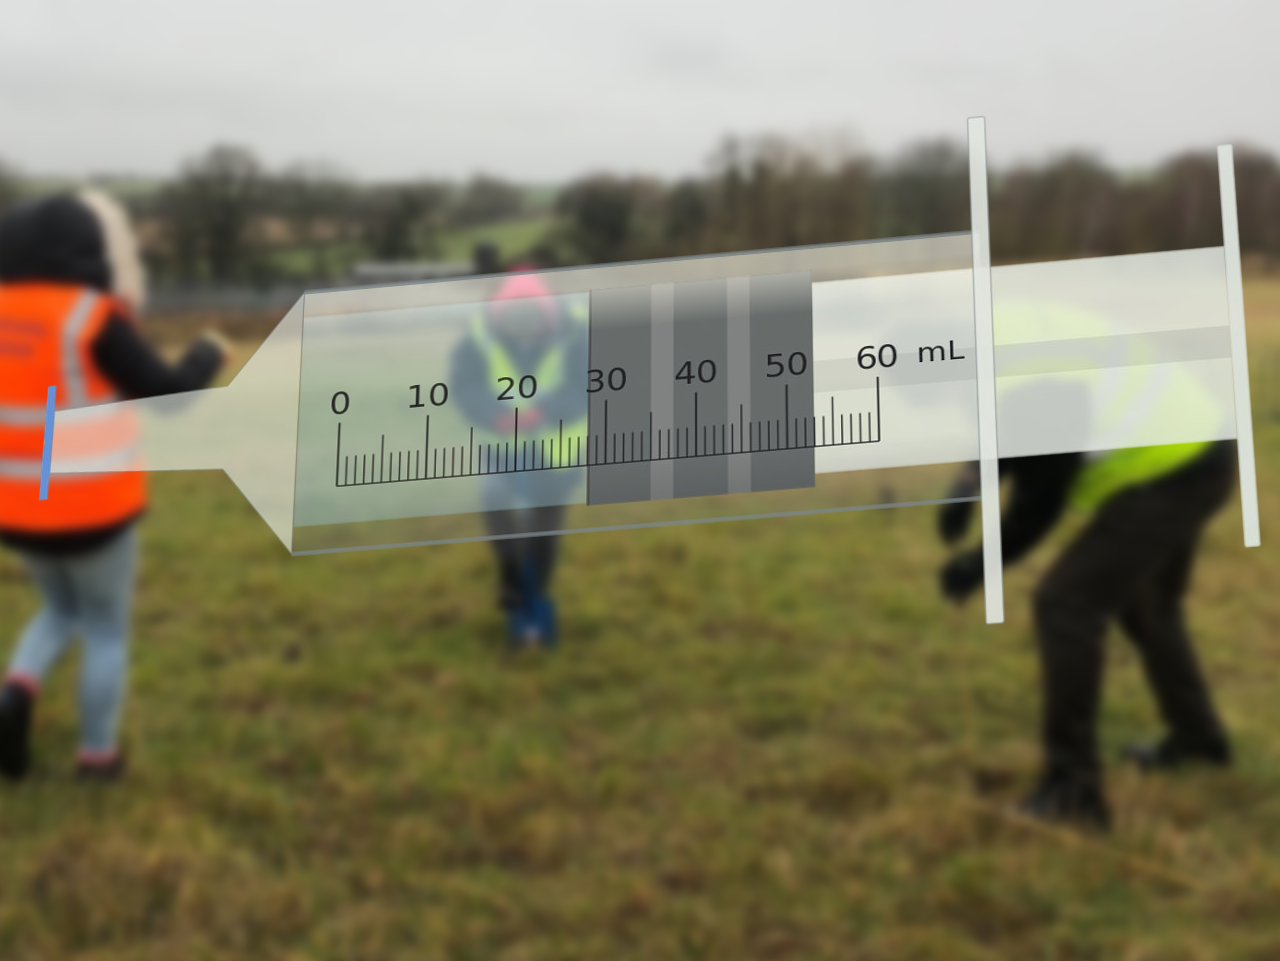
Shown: 28 (mL)
